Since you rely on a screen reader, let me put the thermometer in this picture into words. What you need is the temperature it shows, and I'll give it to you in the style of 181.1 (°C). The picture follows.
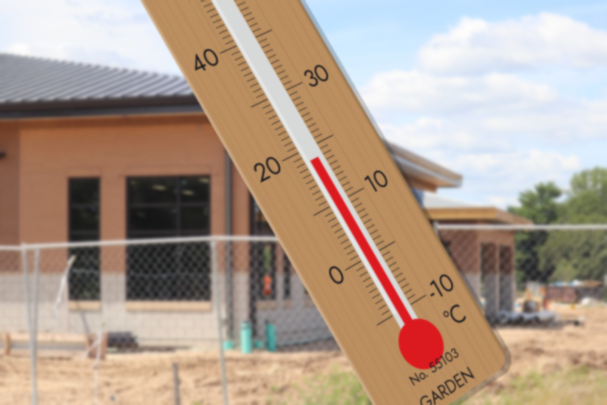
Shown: 18 (°C)
